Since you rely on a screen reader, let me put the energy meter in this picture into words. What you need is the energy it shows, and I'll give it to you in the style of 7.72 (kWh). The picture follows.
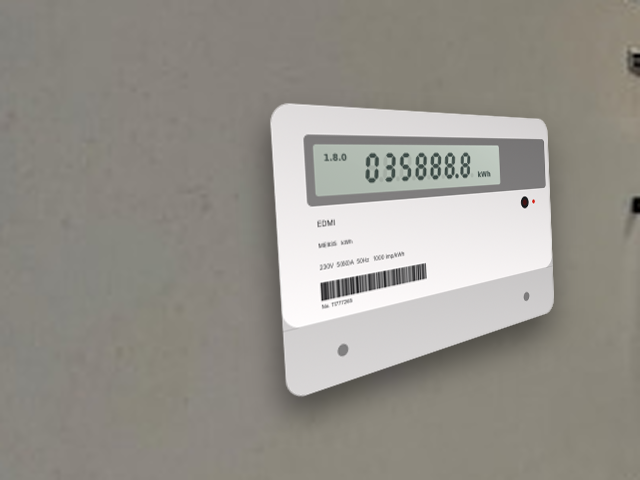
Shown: 35888.8 (kWh)
